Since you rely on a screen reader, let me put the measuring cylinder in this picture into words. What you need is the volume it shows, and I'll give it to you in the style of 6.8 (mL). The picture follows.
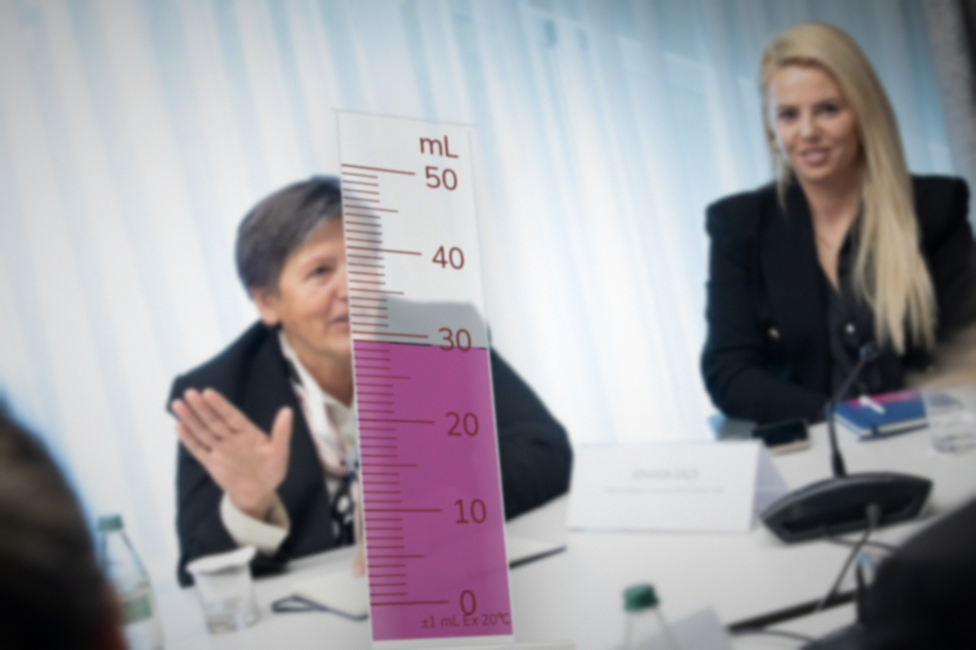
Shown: 29 (mL)
